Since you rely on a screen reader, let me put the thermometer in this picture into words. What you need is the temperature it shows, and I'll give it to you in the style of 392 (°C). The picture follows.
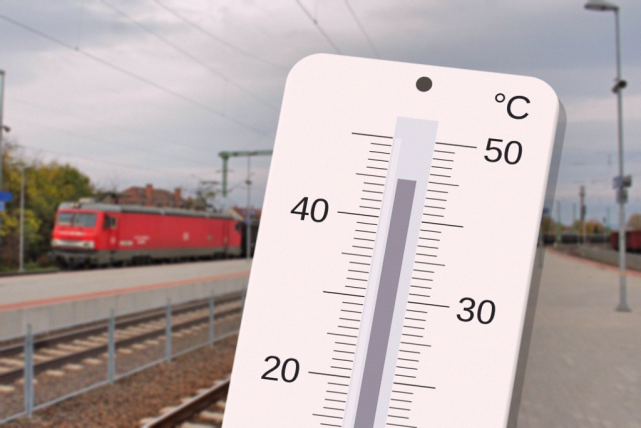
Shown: 45 (°C)
